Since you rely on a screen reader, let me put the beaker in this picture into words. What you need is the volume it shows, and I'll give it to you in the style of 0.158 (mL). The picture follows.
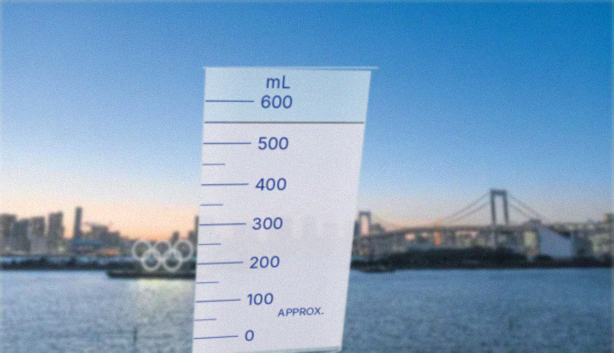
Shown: 550 (mL)
